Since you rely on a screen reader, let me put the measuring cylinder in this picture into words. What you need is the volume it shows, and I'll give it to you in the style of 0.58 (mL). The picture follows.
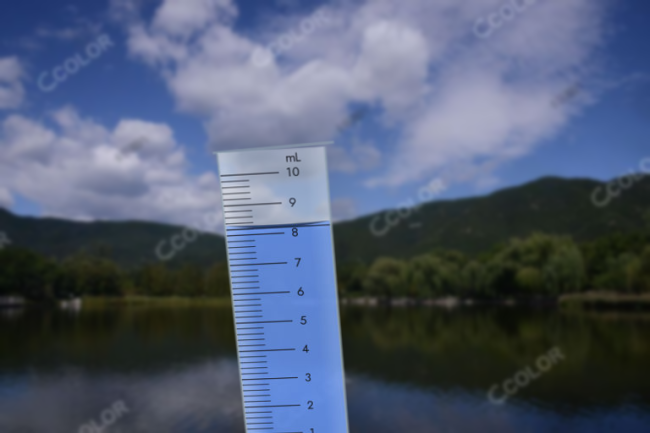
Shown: 8.2 (mL)
